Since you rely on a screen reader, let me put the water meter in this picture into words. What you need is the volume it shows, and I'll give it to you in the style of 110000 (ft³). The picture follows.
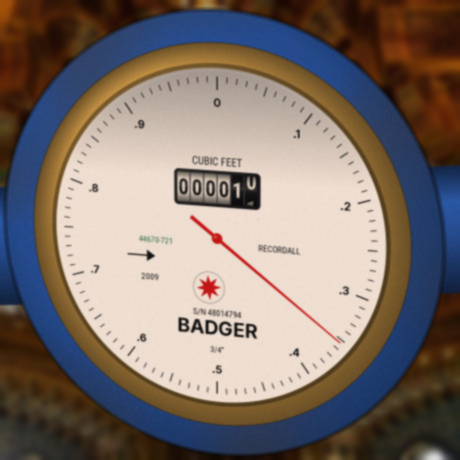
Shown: 10.35 (ft³)
